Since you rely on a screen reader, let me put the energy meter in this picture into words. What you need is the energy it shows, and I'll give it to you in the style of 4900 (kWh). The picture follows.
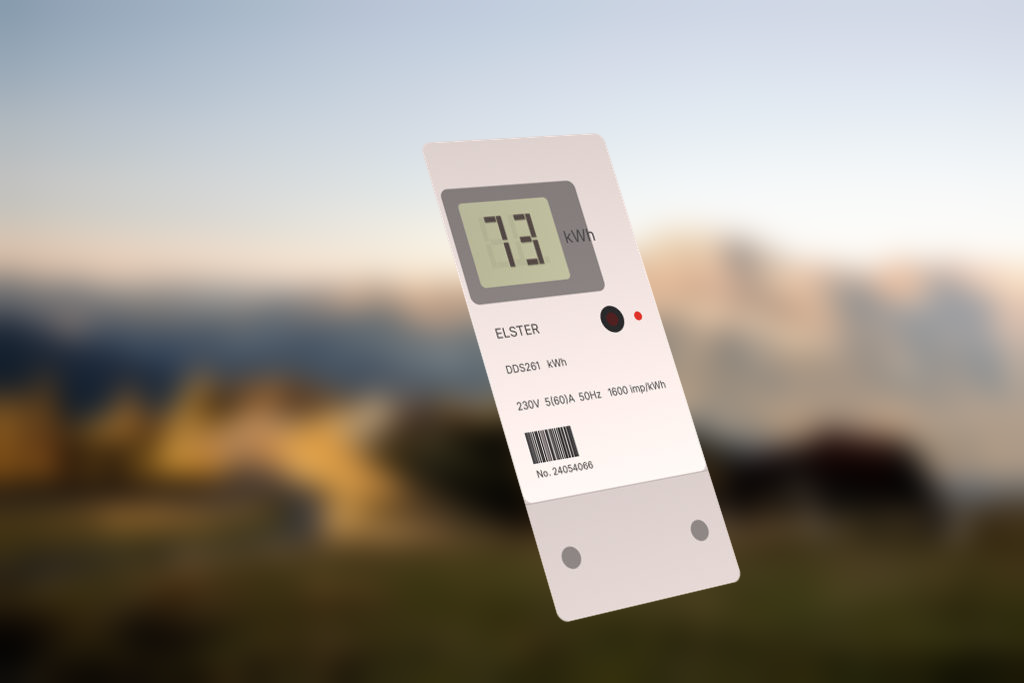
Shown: 73 (kWh)
